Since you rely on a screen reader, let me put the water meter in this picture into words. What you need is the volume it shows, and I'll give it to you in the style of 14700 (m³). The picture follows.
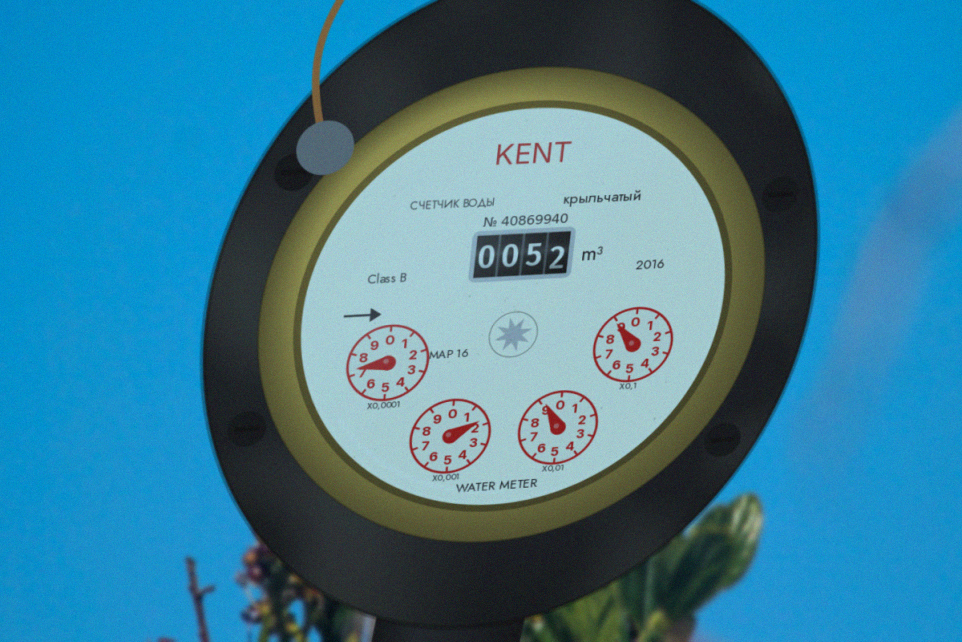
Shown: 51.8917 (m³)
